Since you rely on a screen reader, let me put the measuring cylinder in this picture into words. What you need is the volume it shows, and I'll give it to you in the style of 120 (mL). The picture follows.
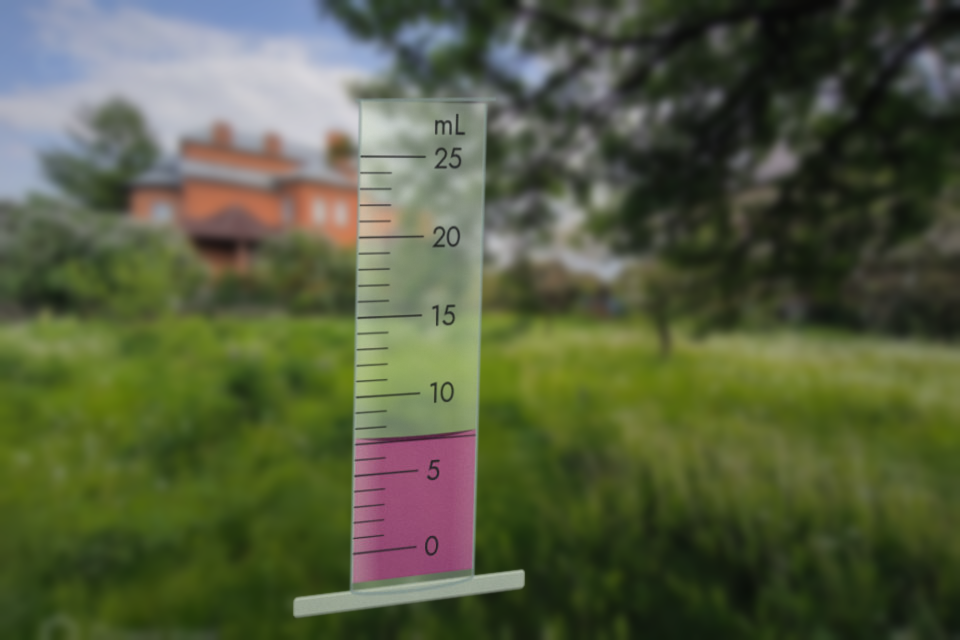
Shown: 7 (mL)
